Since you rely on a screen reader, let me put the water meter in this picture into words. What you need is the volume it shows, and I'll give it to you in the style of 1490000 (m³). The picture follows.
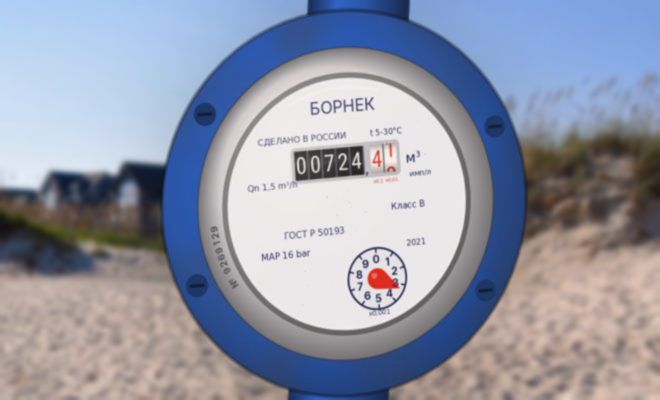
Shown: 724.413 (m³)
